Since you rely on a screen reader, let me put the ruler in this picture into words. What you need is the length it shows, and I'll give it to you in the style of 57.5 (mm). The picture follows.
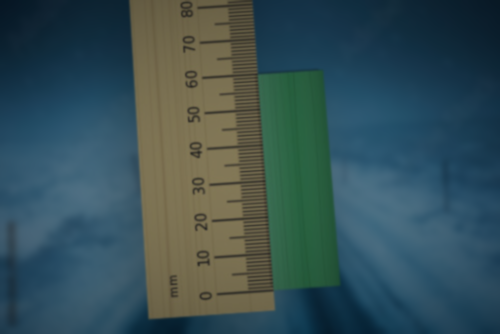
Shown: 60 (mm)
